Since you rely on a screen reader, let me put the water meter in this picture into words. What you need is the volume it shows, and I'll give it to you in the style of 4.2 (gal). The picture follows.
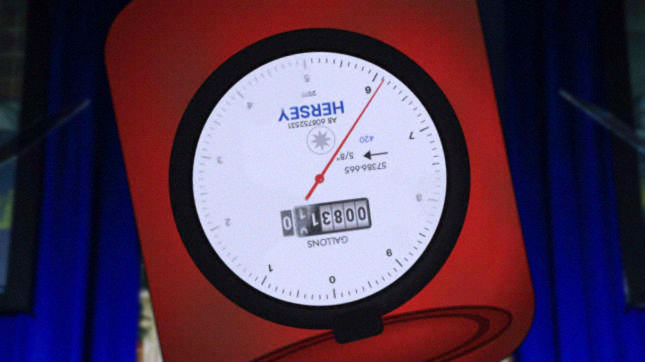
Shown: 83106.1 (gal)
